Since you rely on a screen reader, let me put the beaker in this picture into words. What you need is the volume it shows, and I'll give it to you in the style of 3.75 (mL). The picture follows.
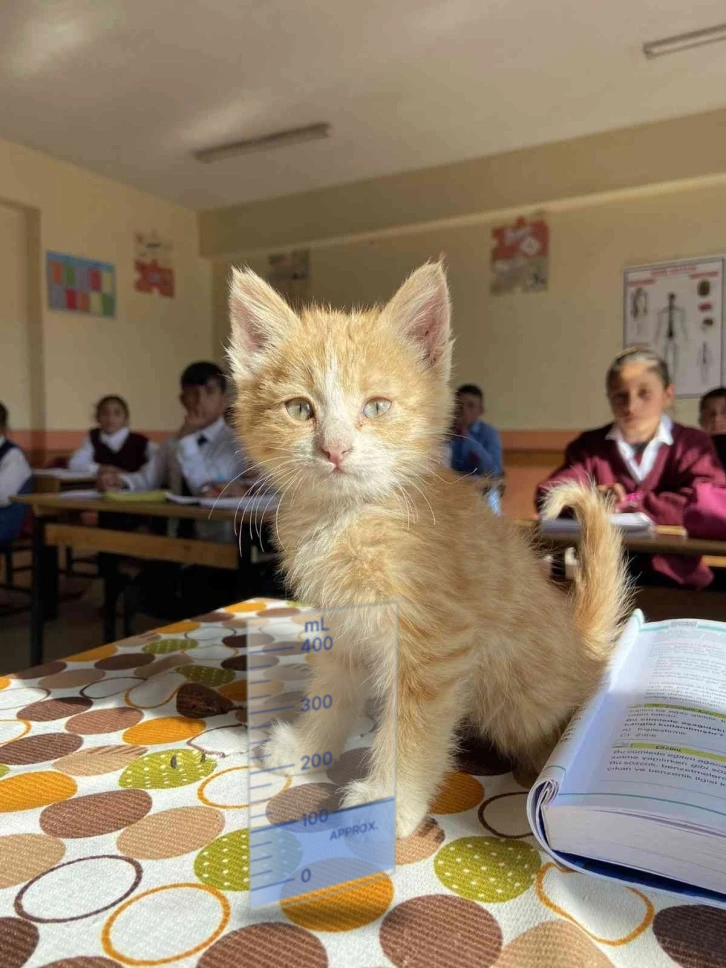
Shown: 100 (mL)
